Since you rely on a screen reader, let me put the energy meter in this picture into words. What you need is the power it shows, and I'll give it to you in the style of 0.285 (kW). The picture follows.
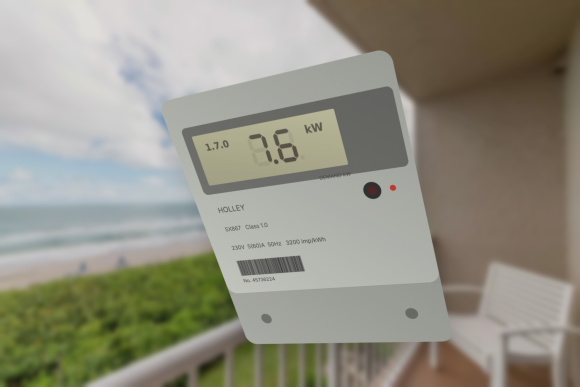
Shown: 7.6 (kW)
